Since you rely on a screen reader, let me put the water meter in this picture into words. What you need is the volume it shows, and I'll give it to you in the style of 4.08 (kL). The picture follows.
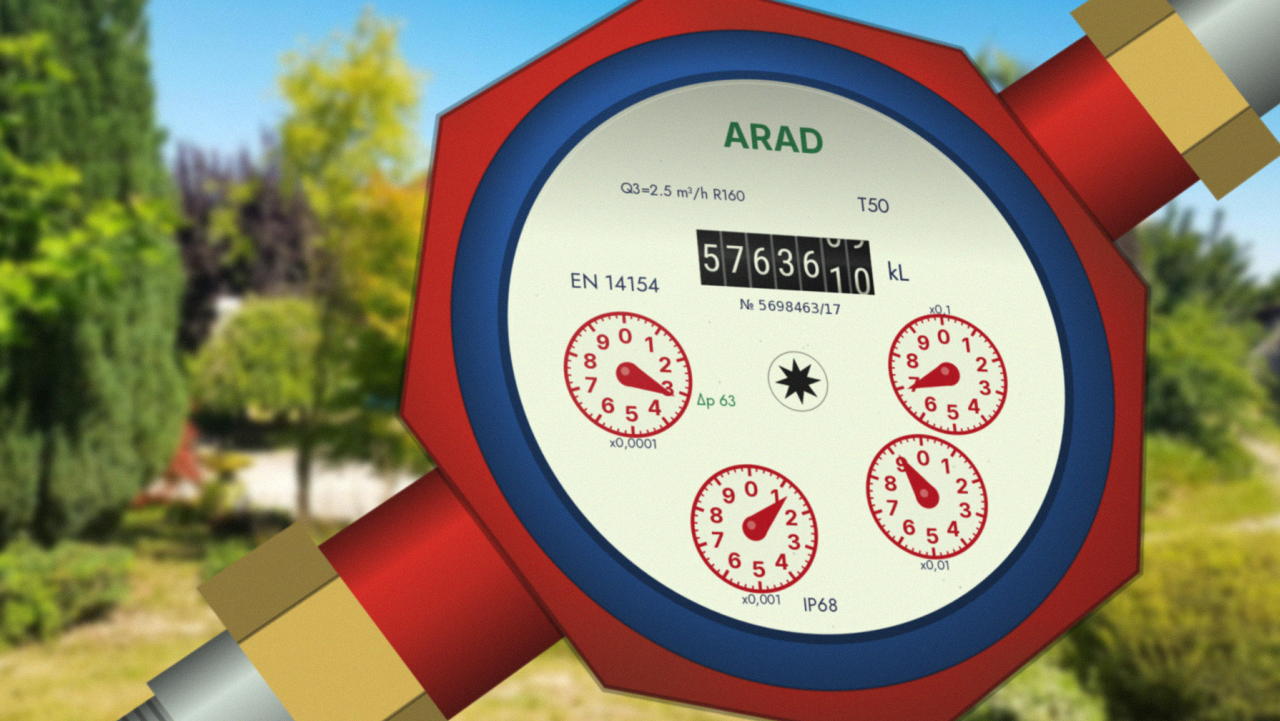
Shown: 5763609.6913 (kL)
